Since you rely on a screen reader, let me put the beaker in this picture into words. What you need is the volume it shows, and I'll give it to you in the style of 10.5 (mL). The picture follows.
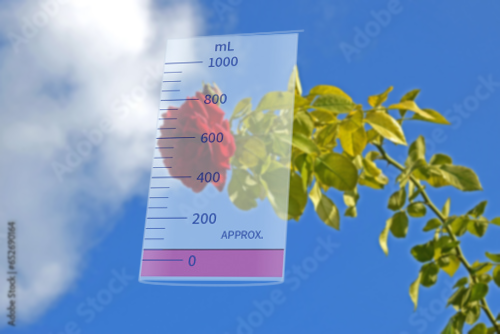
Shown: 50 (mL)
